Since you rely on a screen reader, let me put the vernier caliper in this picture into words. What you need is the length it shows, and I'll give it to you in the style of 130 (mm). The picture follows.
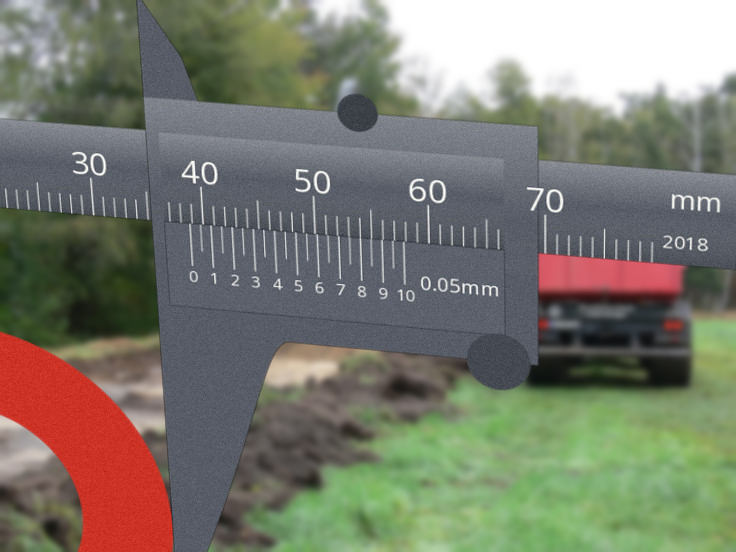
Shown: 38.8 (mm)
